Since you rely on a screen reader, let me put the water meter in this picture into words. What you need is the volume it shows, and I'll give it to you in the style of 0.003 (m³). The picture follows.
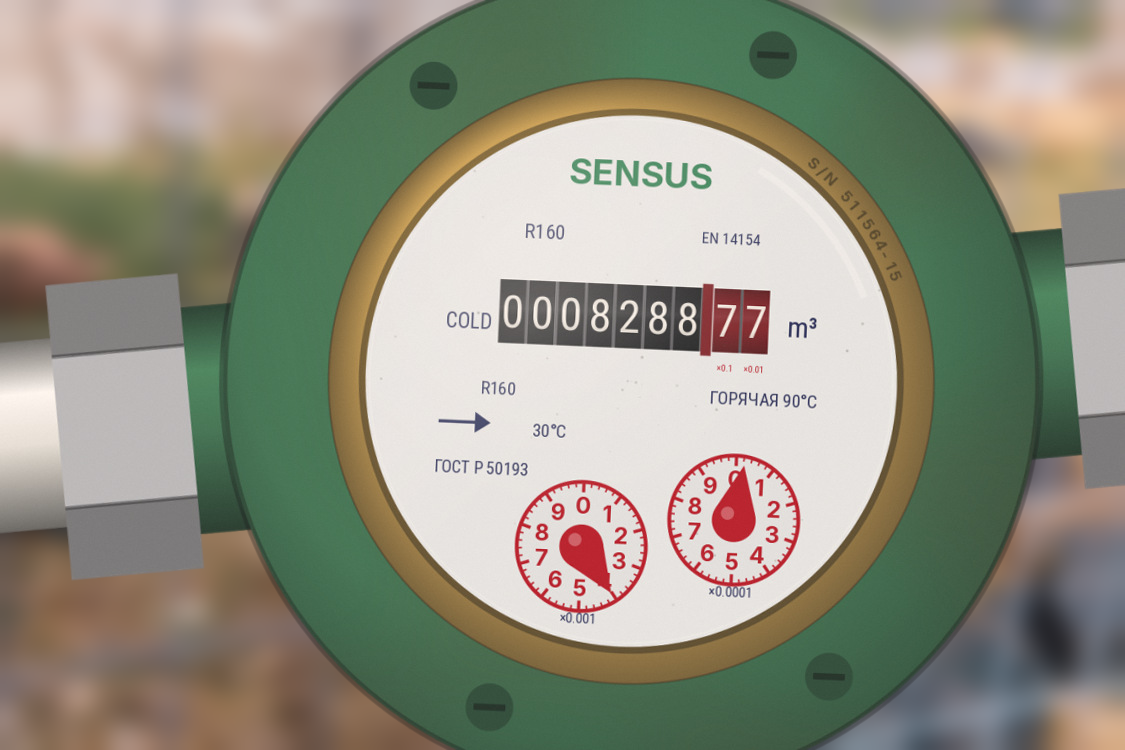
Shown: 8288.7740 (m³)
